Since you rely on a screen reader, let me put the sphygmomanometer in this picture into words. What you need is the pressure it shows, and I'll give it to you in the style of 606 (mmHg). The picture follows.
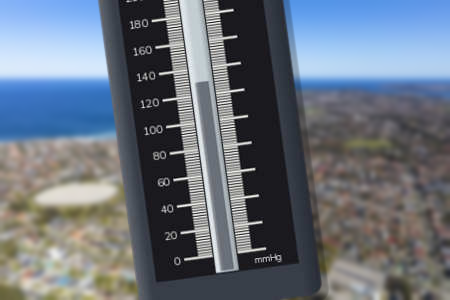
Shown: 130 (mmHg)
